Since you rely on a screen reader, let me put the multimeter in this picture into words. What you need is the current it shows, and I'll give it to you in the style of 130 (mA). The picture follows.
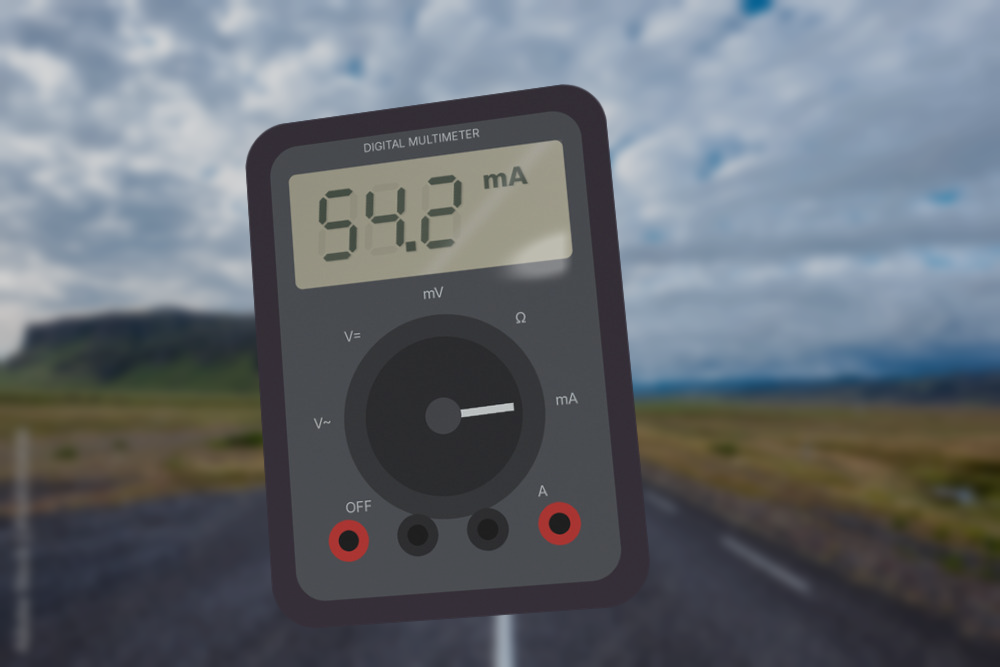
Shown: 54.2 (mA)
